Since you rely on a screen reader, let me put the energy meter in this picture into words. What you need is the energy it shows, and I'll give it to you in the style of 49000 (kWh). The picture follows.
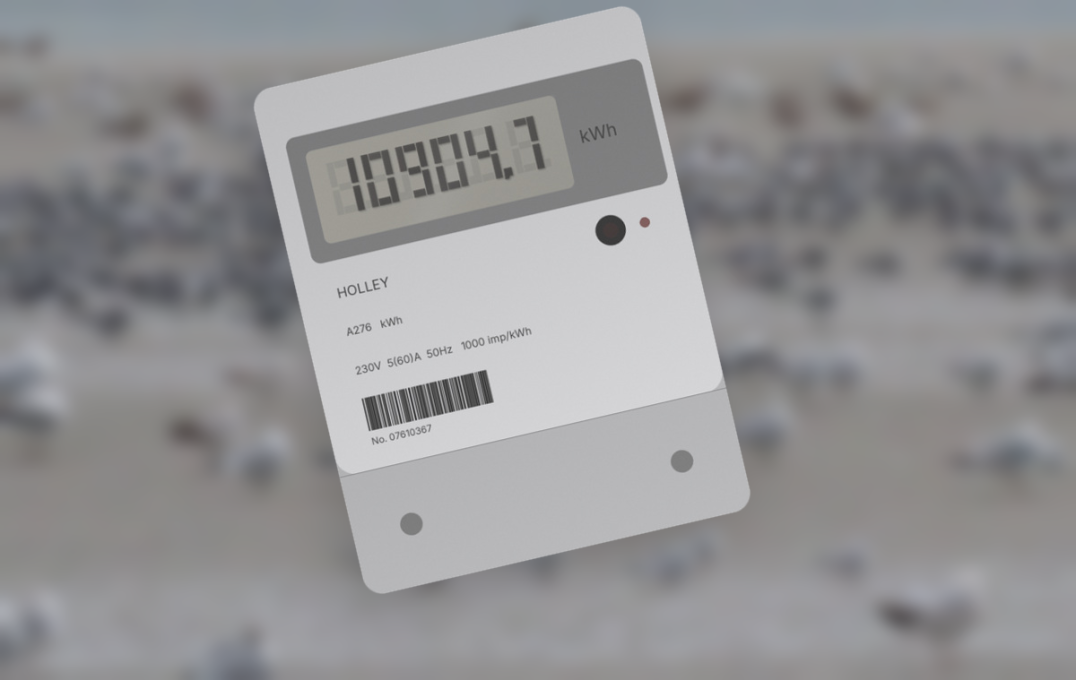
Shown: 10904.7 (kWh)
